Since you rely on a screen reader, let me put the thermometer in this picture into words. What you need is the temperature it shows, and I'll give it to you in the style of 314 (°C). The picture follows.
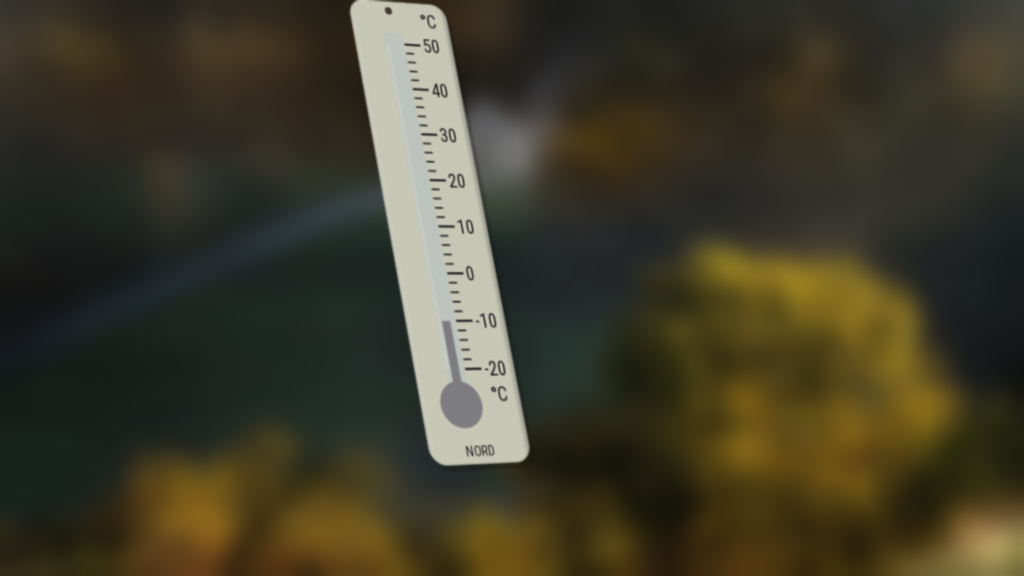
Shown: -10 (°C)
